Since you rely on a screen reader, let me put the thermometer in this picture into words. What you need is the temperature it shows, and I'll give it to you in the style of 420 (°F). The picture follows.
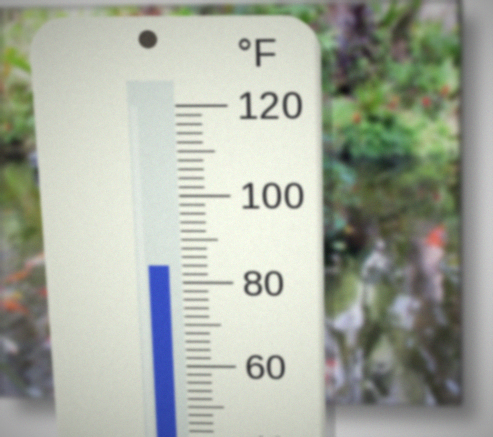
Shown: 84 (°F)
